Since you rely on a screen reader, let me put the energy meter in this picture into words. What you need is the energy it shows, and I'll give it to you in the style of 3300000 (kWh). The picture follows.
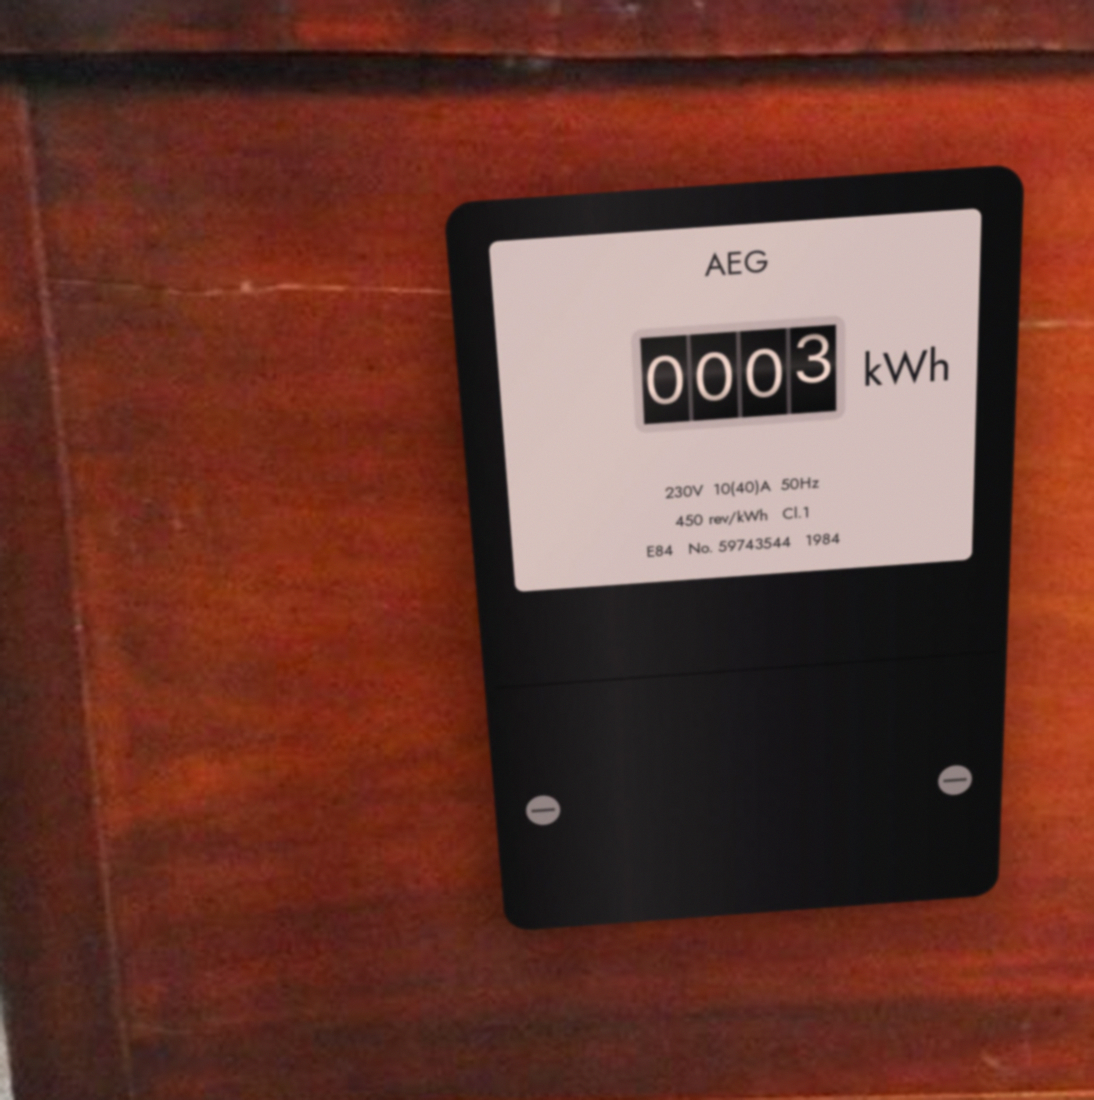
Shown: 3 (kWh)
